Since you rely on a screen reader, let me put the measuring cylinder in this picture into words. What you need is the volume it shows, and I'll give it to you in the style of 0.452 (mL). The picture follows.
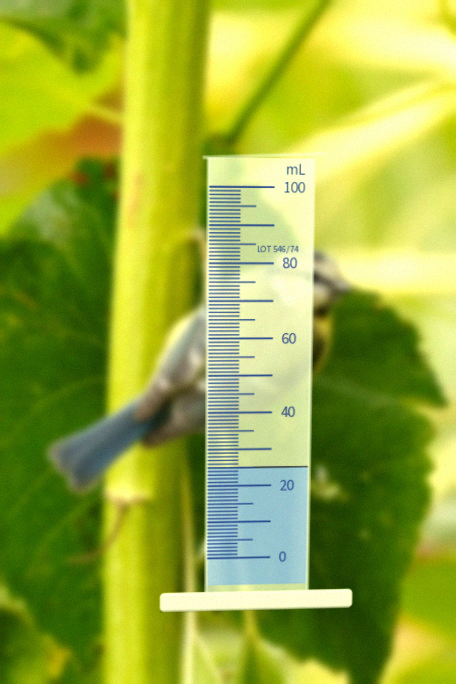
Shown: 25 (mL)
